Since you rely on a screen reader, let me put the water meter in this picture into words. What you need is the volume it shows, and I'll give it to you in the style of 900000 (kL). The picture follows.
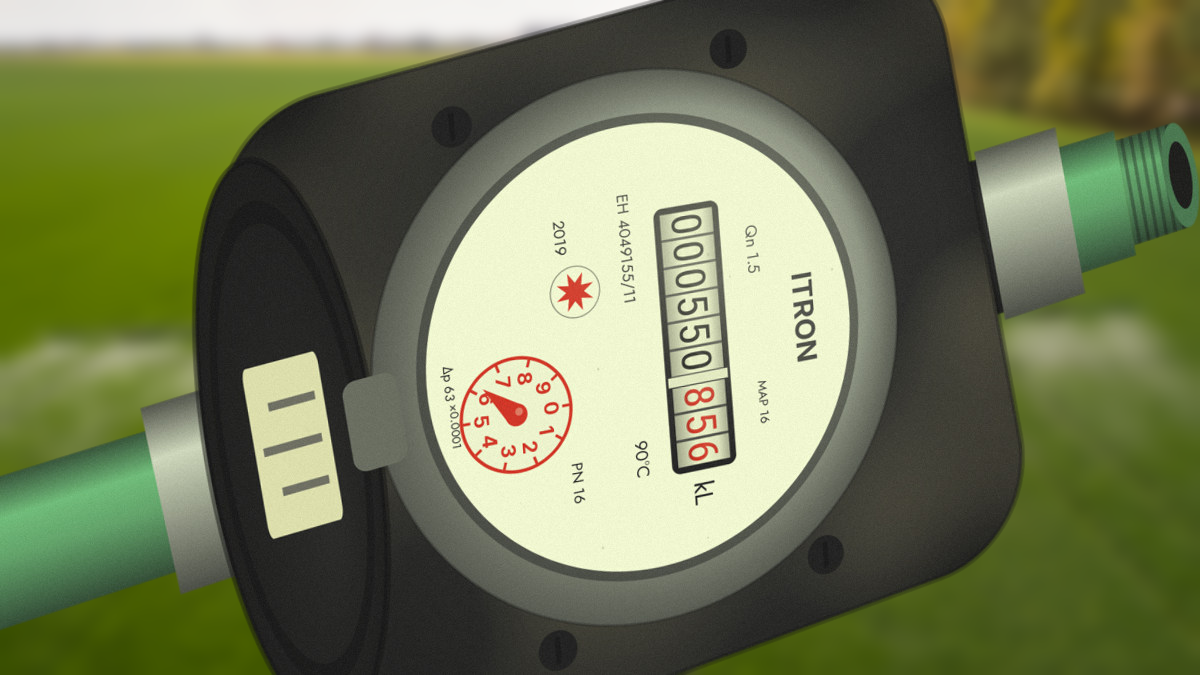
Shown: 550.8566 (kL)
